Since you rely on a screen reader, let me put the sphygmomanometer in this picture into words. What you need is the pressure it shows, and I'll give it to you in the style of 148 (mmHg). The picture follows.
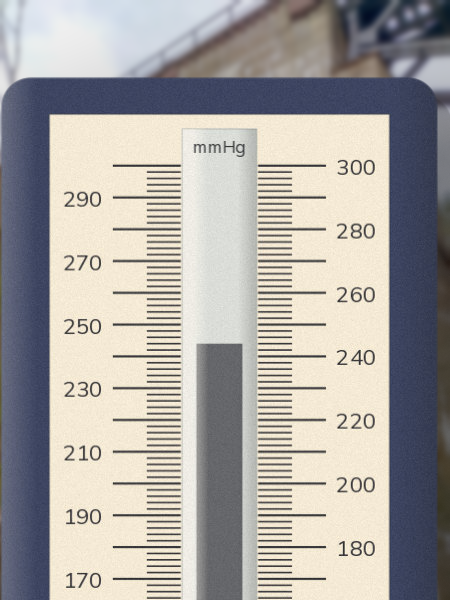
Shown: 244 (mmHg)
